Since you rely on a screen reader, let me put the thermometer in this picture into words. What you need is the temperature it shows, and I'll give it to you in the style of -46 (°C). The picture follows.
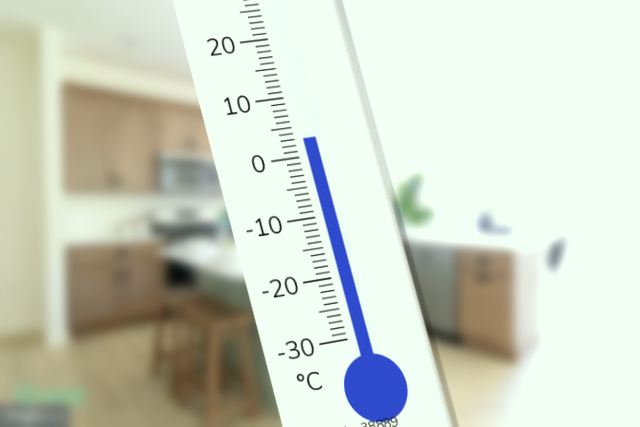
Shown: 3 (°C)
